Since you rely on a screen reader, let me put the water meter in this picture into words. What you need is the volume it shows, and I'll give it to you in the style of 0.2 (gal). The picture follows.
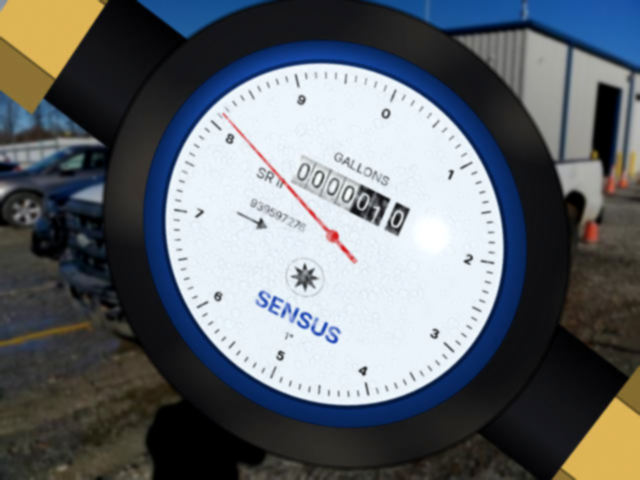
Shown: 8.1 (gal)
